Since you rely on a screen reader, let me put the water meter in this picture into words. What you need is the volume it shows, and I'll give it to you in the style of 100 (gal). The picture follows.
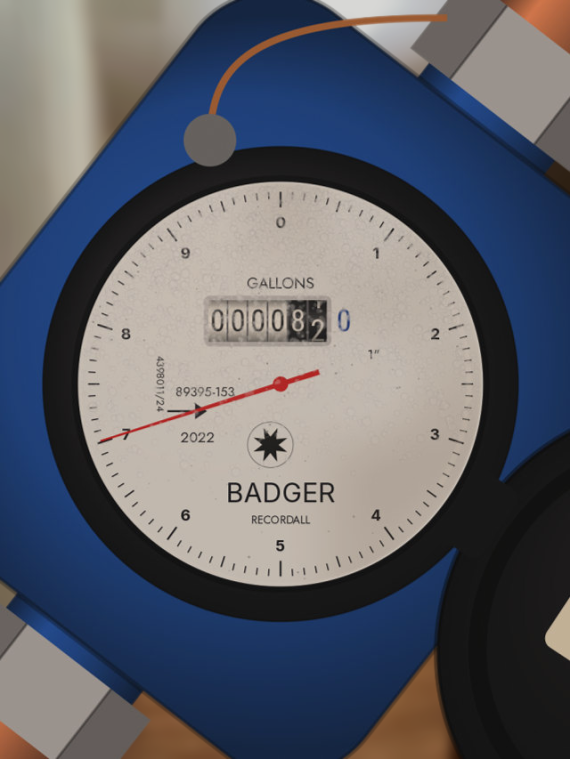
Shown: 817.0 (gal)
